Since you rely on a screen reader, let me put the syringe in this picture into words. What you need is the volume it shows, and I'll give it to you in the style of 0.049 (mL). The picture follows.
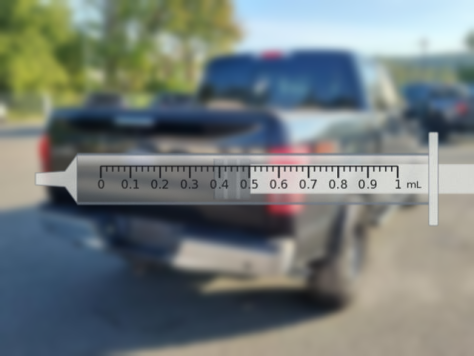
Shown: 0.38 (mL)
